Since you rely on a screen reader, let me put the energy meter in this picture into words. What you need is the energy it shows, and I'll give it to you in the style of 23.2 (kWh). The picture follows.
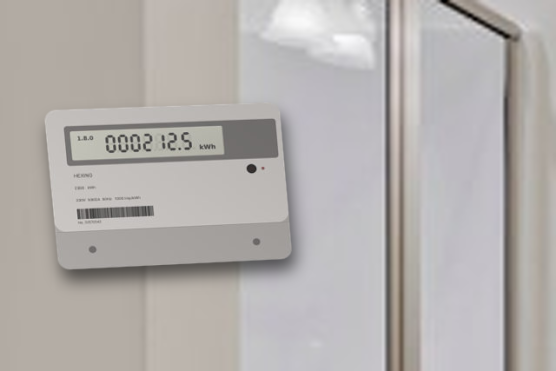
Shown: 212.5 (kWh)
